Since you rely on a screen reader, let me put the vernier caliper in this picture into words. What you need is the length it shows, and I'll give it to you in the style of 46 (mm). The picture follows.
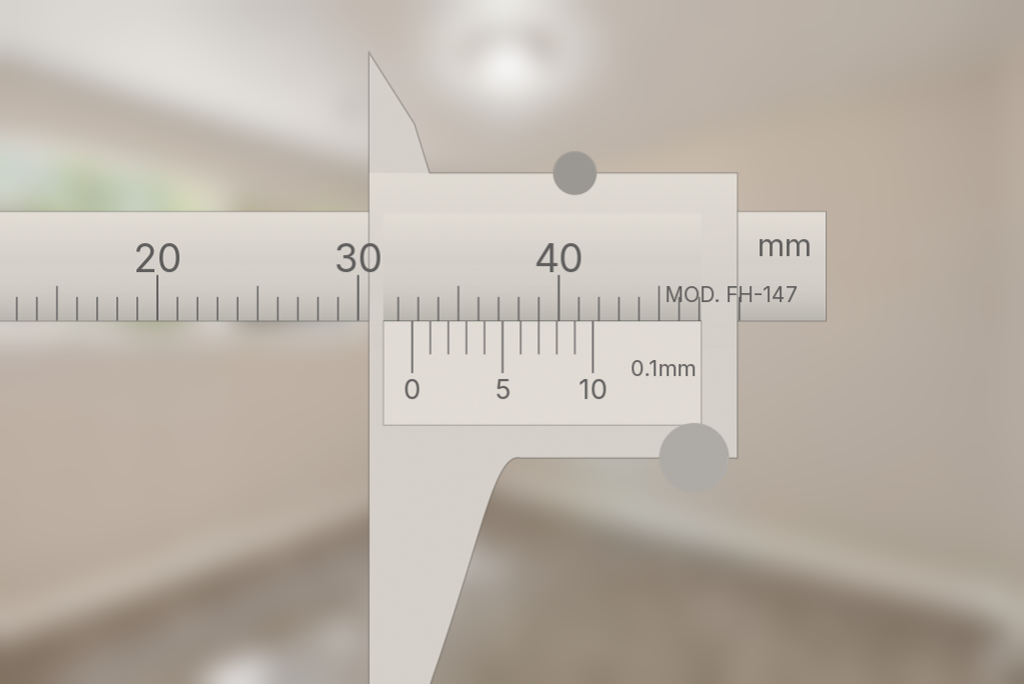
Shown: 32.7 (mm)
